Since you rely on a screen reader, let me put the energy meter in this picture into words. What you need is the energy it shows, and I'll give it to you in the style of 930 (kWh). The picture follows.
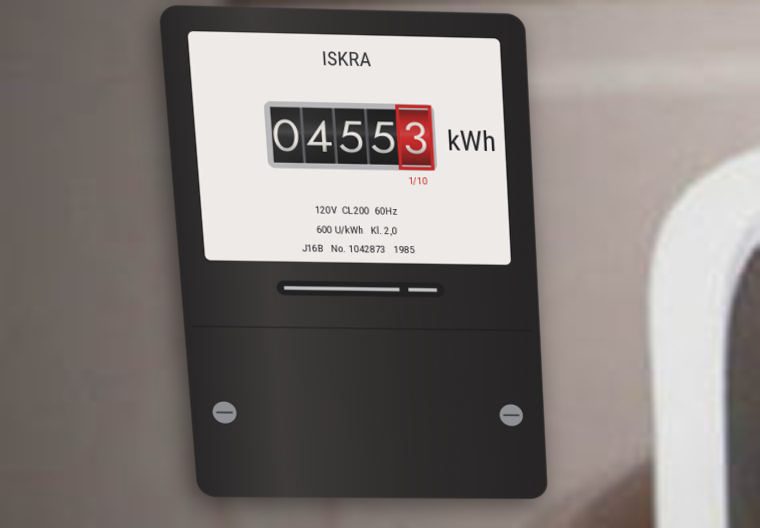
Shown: 455.3 (kWh)
